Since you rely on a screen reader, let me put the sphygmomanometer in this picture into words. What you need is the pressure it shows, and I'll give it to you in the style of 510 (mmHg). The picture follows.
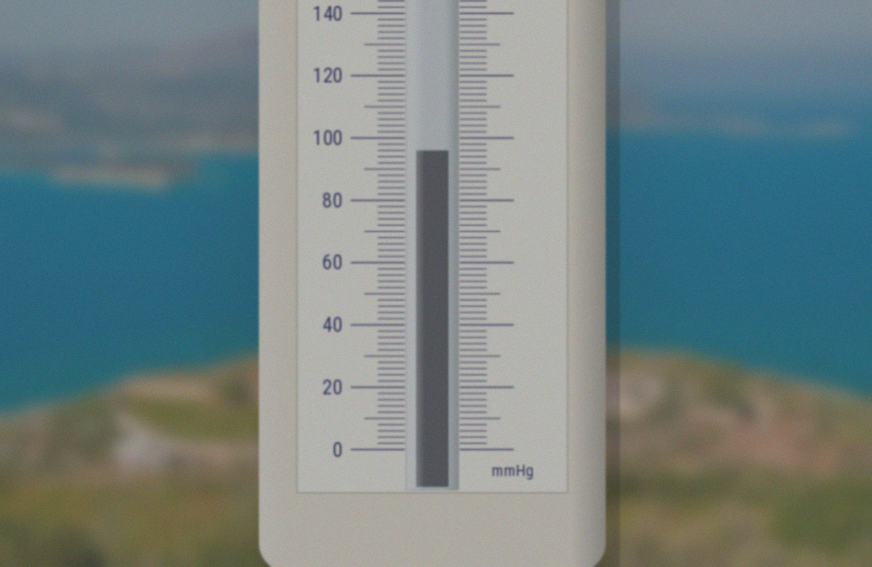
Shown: 96 (mmHg)
